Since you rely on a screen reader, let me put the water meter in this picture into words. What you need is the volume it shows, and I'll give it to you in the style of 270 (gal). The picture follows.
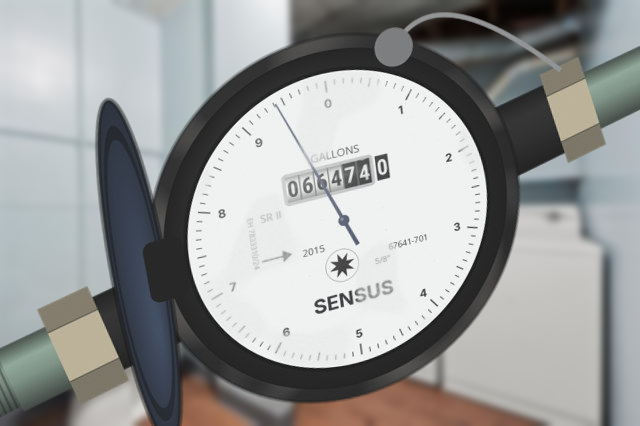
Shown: 664739.4 (gal)
